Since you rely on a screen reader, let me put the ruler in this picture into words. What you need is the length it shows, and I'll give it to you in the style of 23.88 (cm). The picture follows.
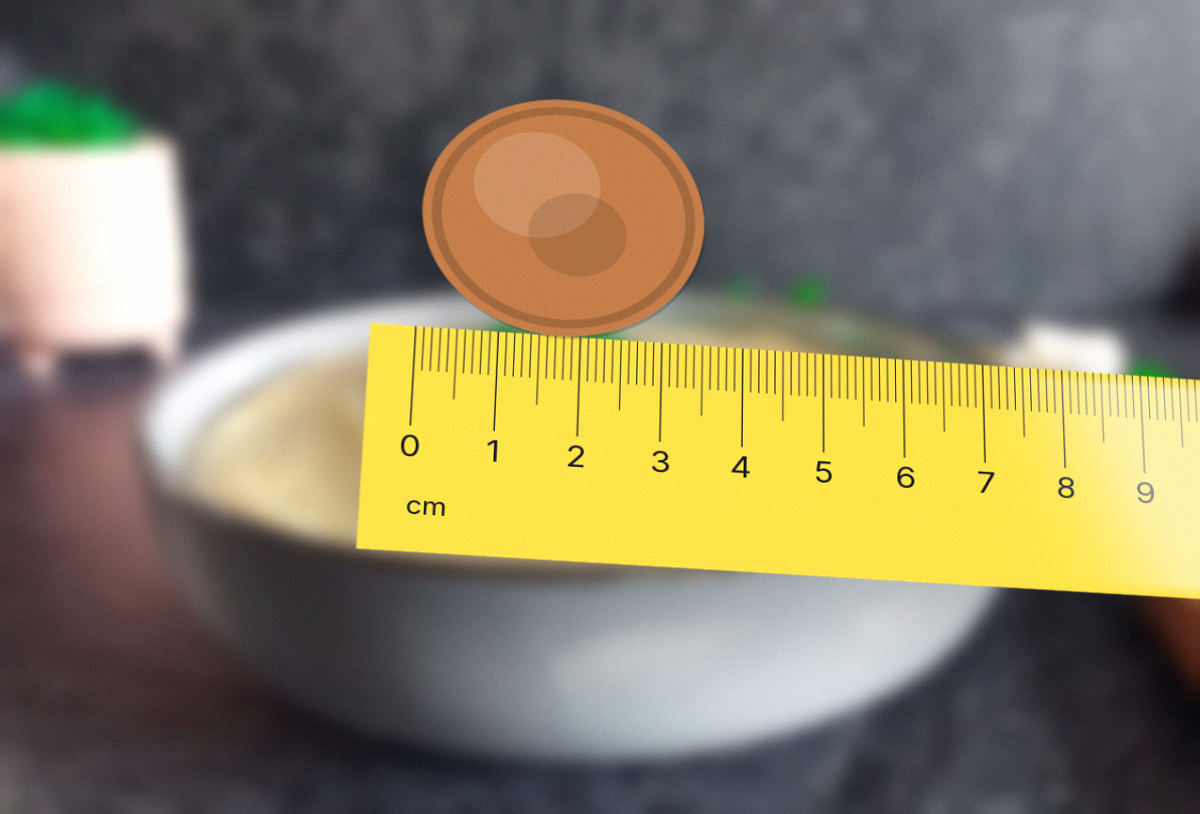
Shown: 3.5 (cm)
